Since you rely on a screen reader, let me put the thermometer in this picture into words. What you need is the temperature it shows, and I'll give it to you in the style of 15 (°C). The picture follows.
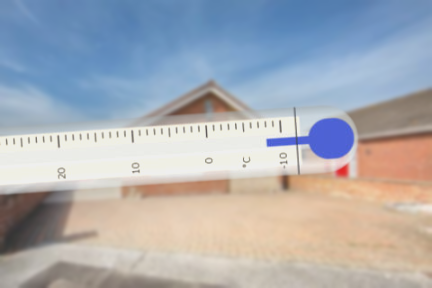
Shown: -8 (°C)
